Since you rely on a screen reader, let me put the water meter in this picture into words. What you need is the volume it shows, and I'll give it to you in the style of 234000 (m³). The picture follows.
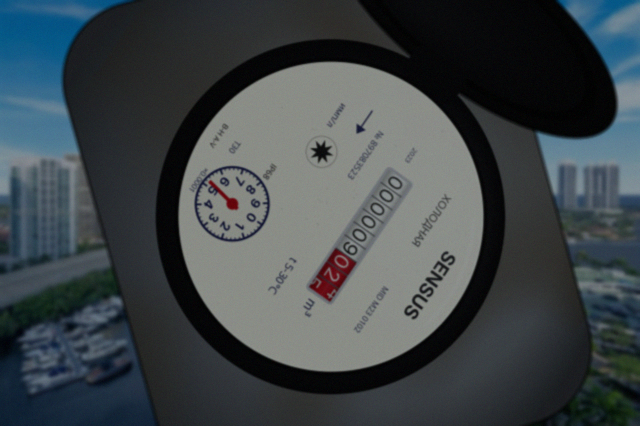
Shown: 9.0245 (m³)
